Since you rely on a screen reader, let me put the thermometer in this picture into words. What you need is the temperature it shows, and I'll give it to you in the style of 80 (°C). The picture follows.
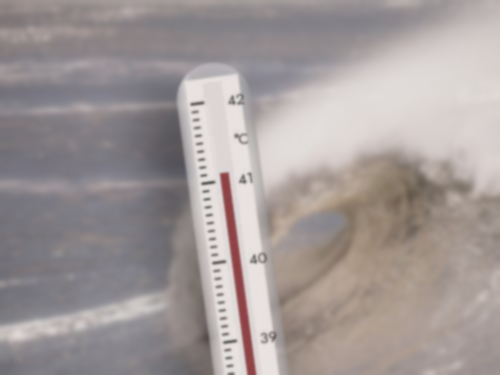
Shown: 41.1 (°C)
